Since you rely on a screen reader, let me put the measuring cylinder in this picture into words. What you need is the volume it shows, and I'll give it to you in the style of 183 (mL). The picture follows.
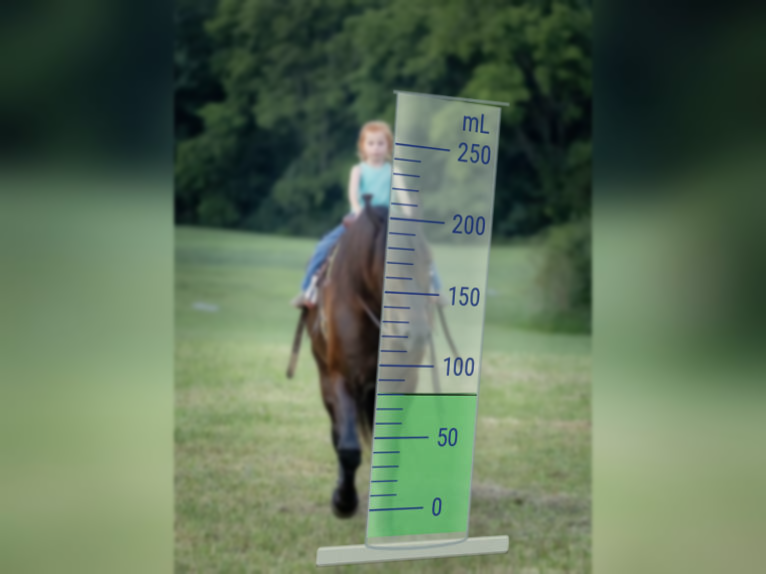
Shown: 80 (mL)
